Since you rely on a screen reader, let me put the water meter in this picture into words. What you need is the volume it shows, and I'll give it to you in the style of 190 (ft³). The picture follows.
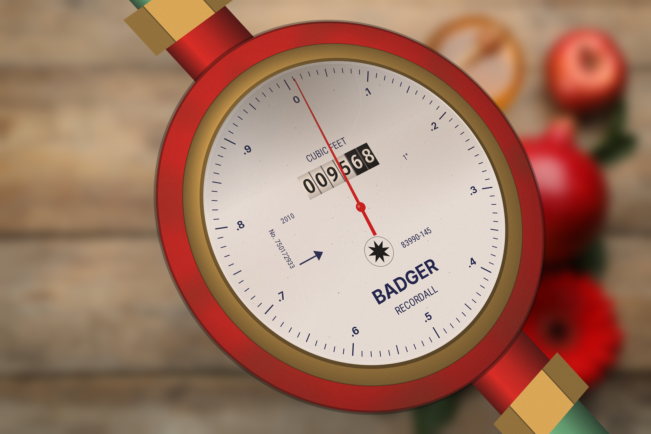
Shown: 9568.01 (ft³)
